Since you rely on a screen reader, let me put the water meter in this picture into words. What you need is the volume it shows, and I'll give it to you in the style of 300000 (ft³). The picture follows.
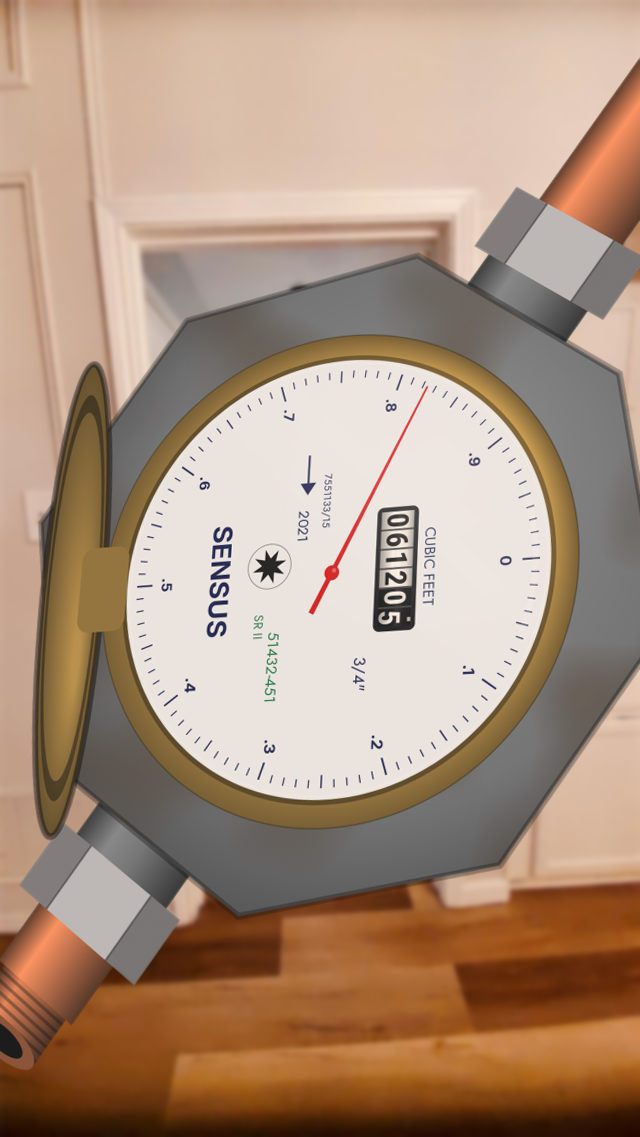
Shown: 61204.82 (ft³)
